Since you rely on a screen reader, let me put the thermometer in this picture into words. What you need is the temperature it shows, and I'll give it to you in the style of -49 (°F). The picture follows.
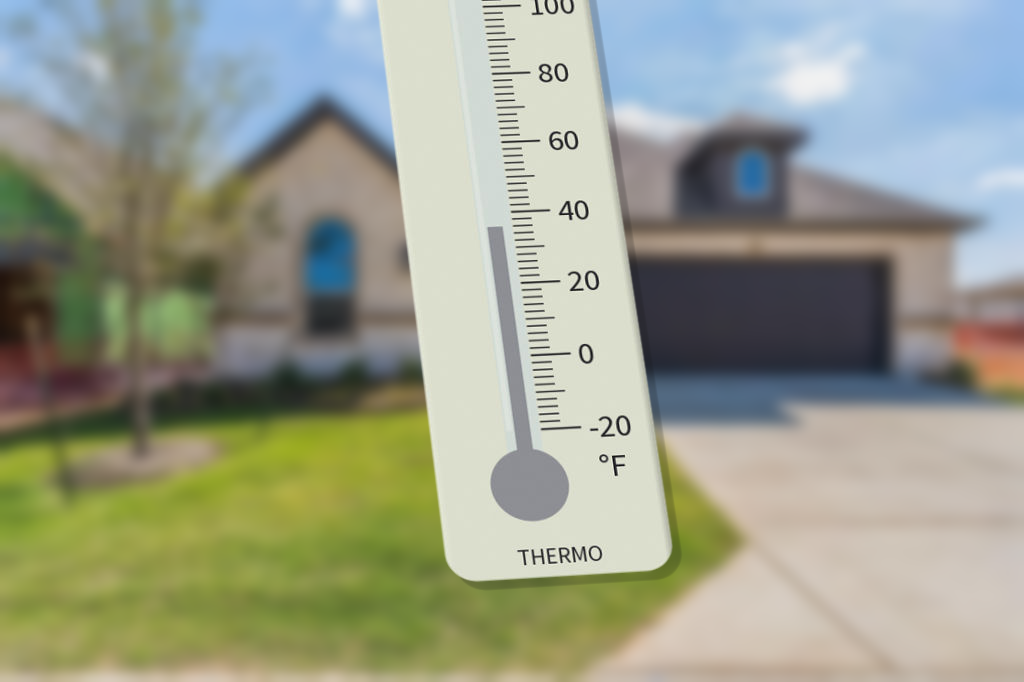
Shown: 36 (°F)
